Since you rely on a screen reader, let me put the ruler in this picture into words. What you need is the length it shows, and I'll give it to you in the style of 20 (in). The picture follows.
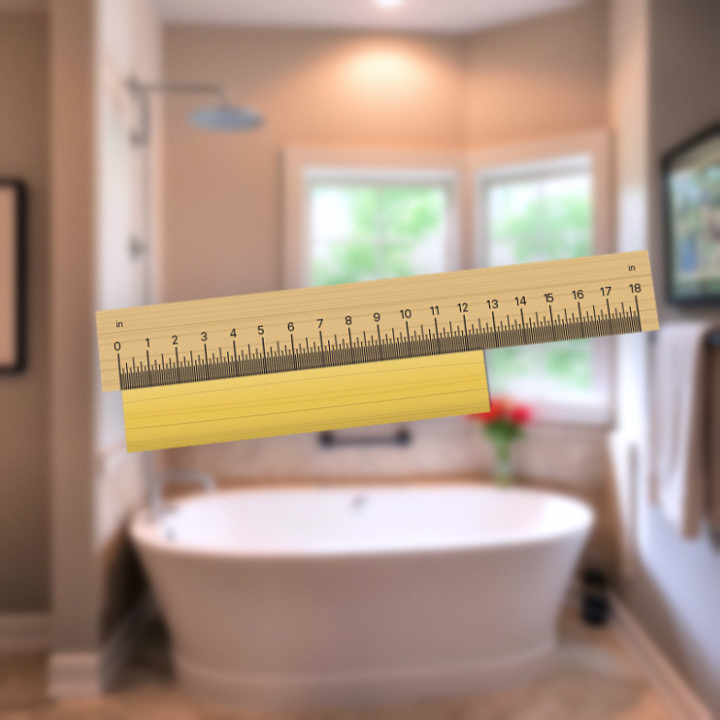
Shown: 12.5 (in)
